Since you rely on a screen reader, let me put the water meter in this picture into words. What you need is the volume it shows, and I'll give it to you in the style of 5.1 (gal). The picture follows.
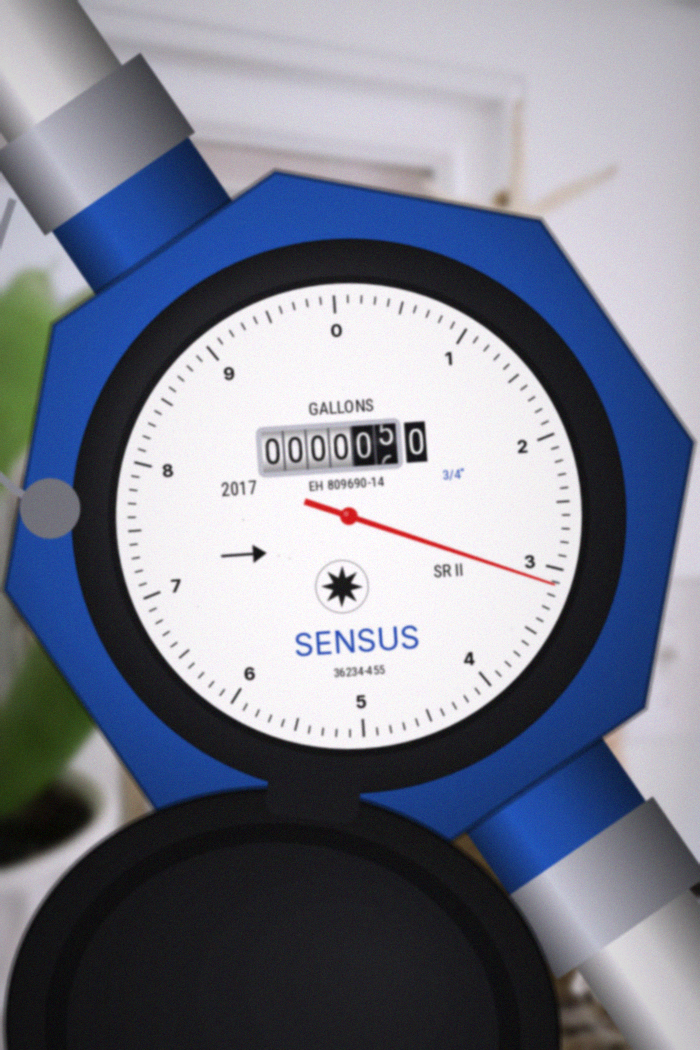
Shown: 53.1 (gal)
